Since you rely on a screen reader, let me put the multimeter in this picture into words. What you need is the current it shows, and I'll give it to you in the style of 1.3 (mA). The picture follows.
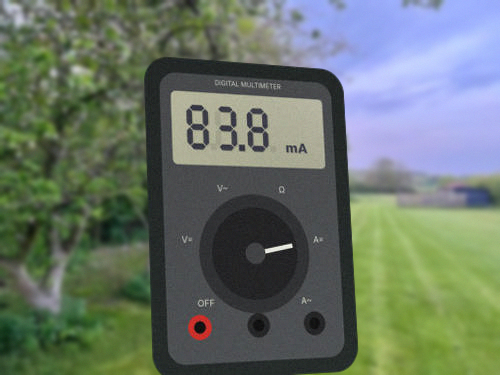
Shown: 83.8 (mA)
